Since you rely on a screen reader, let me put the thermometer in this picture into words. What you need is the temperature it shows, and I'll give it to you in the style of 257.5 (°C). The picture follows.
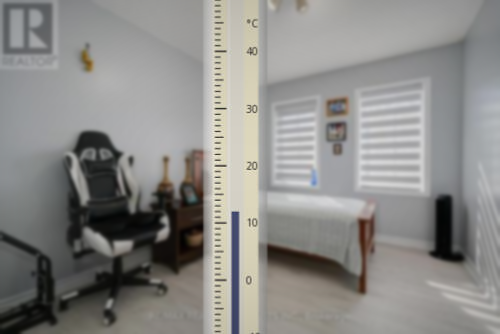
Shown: 12 (°C)
